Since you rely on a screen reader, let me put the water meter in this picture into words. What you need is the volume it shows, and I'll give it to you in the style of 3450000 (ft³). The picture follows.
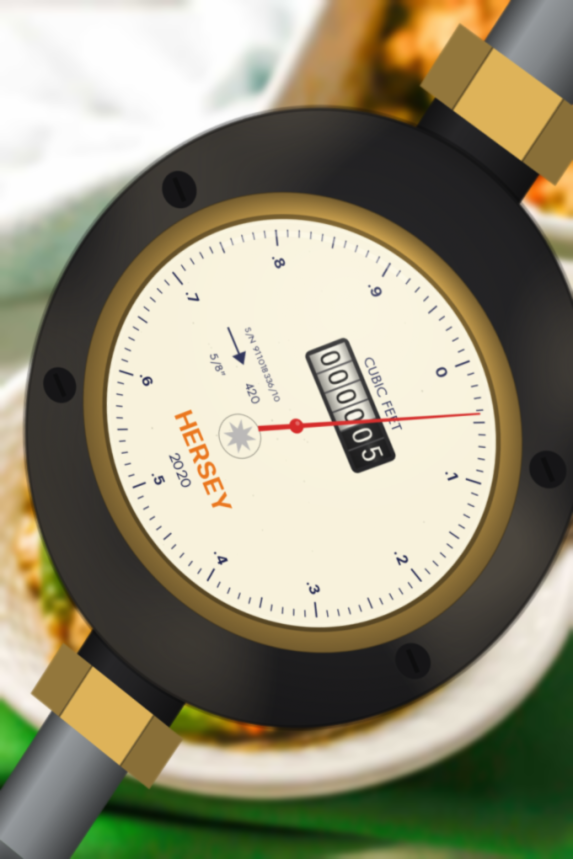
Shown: 5.04 (ft³)
